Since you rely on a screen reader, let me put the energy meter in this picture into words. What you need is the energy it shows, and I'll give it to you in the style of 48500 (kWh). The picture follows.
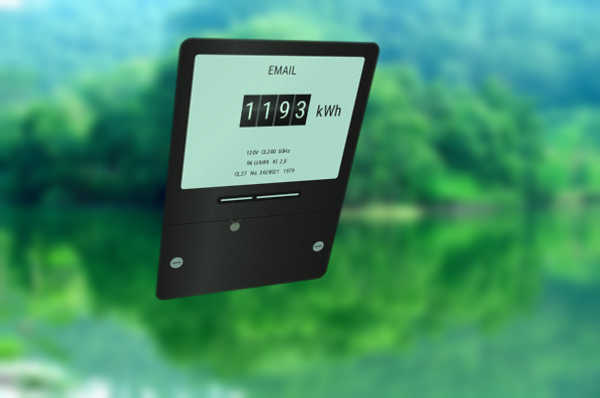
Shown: 1193 (kWh)
